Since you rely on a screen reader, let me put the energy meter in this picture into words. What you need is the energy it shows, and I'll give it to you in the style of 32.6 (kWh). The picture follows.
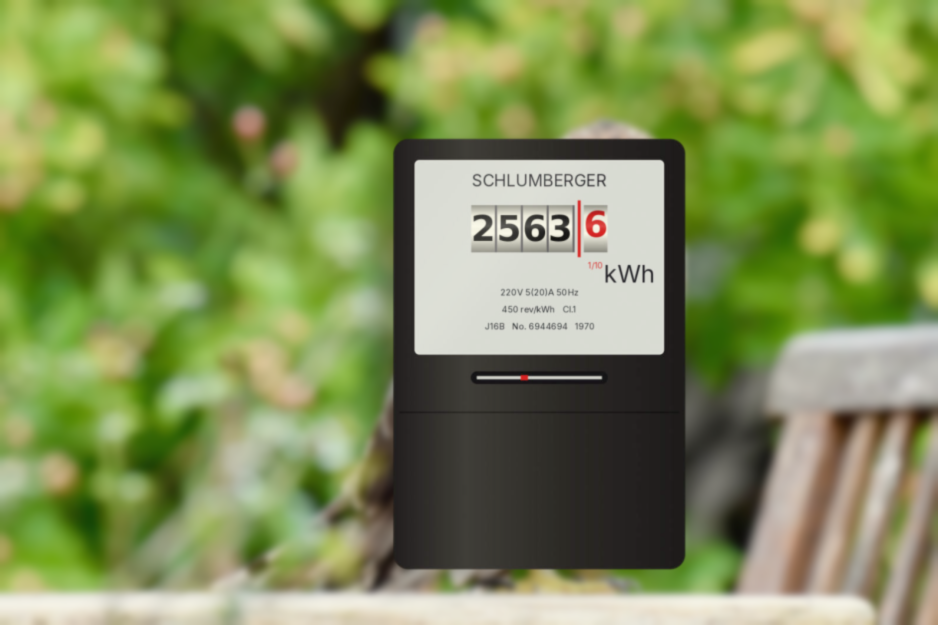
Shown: 2563.6 (kWh)
